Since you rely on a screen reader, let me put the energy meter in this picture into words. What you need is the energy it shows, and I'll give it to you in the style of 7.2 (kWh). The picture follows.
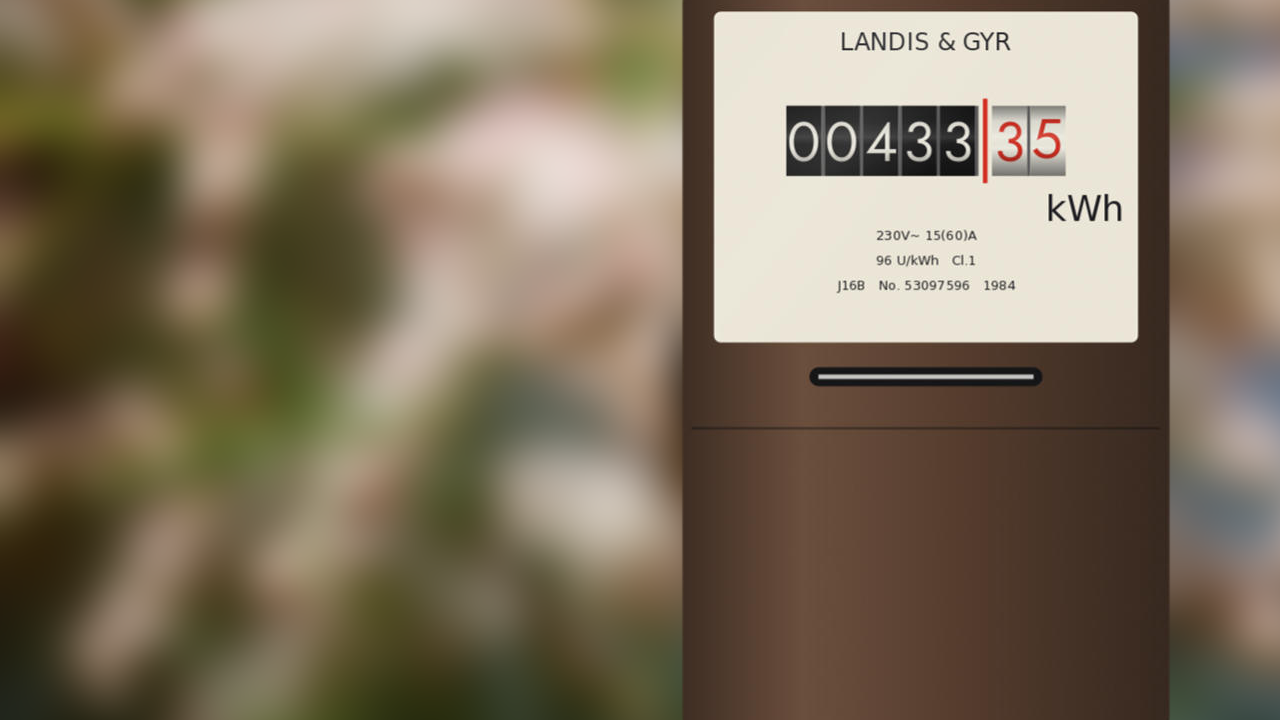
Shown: 433.35 (kWh)
